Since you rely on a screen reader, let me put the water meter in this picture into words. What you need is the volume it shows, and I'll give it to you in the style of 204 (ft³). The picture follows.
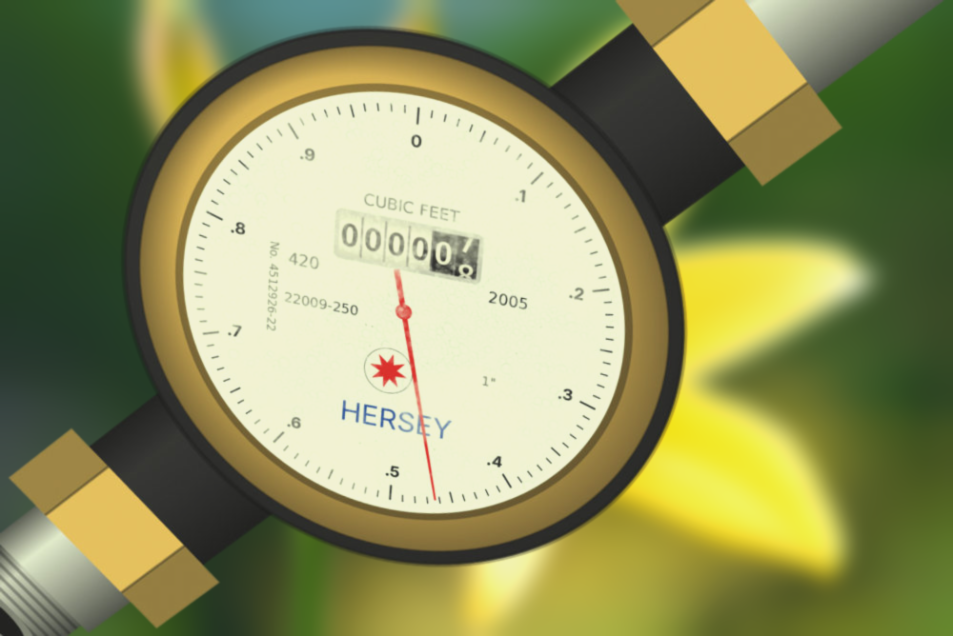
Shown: 7.46 (ft³)
